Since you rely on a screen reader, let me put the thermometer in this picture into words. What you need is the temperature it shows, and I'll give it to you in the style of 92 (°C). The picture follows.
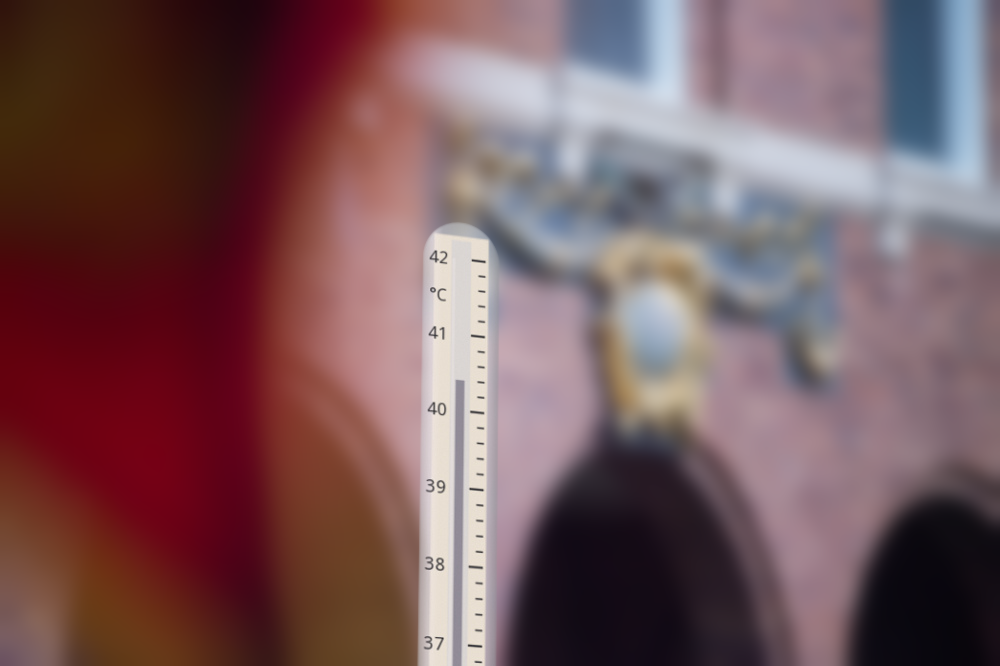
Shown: 40.4 (°C)
